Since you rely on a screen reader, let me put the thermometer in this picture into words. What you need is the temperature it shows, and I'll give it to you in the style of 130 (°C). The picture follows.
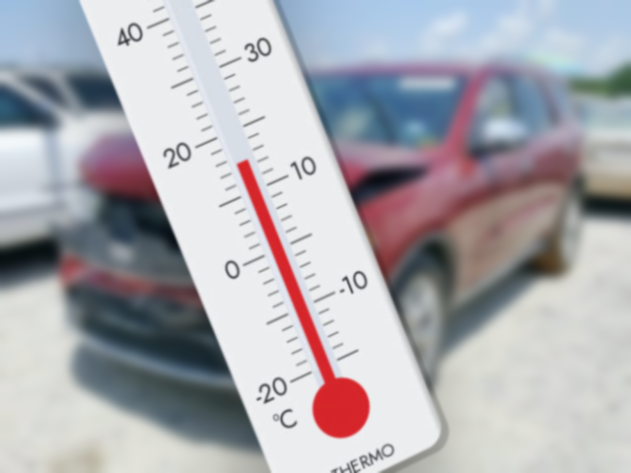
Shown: 15 (°C)
